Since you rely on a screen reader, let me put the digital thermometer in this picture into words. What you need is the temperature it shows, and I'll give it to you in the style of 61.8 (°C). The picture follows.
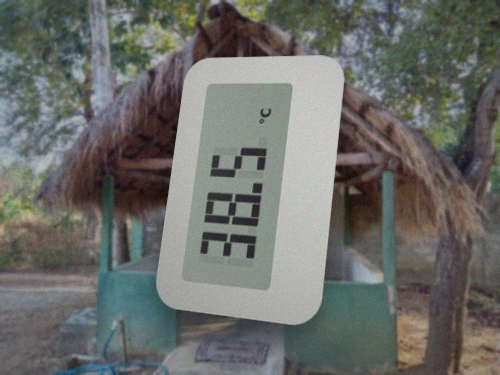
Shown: 38.5 (°C)
